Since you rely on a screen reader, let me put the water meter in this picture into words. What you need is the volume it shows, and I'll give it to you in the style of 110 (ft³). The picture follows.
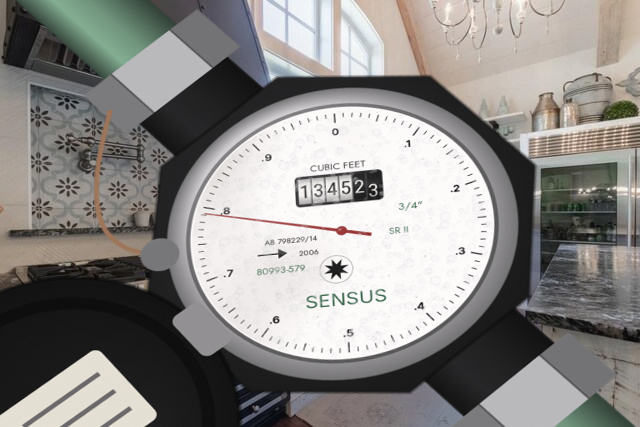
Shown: 134522.79 (ft³)
